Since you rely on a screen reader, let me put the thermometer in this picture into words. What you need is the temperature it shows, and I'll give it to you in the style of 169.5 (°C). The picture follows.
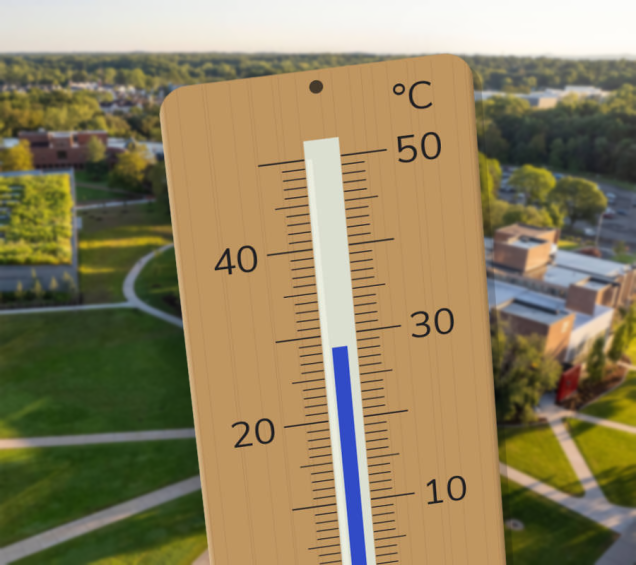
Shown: 28.5 (°C)
